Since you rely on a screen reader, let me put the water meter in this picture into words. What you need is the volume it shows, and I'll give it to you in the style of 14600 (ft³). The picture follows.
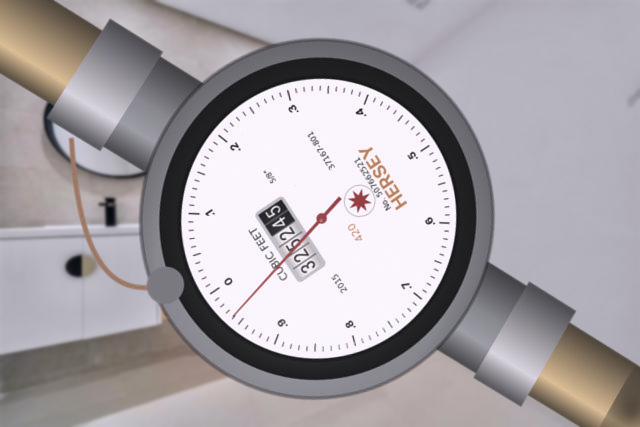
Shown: 325244.96 (ft³)
